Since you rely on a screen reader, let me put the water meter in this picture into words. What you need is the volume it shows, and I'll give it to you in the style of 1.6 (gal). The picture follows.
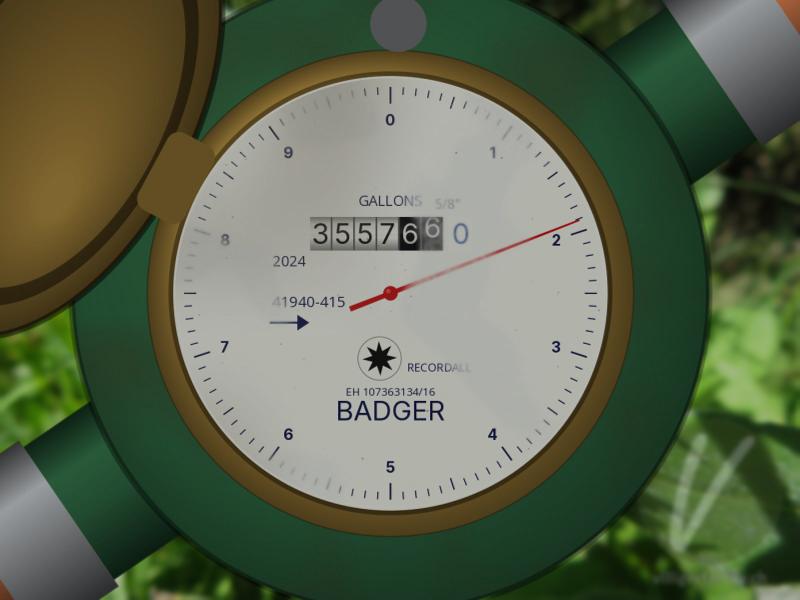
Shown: 3557661.9 (gal)
